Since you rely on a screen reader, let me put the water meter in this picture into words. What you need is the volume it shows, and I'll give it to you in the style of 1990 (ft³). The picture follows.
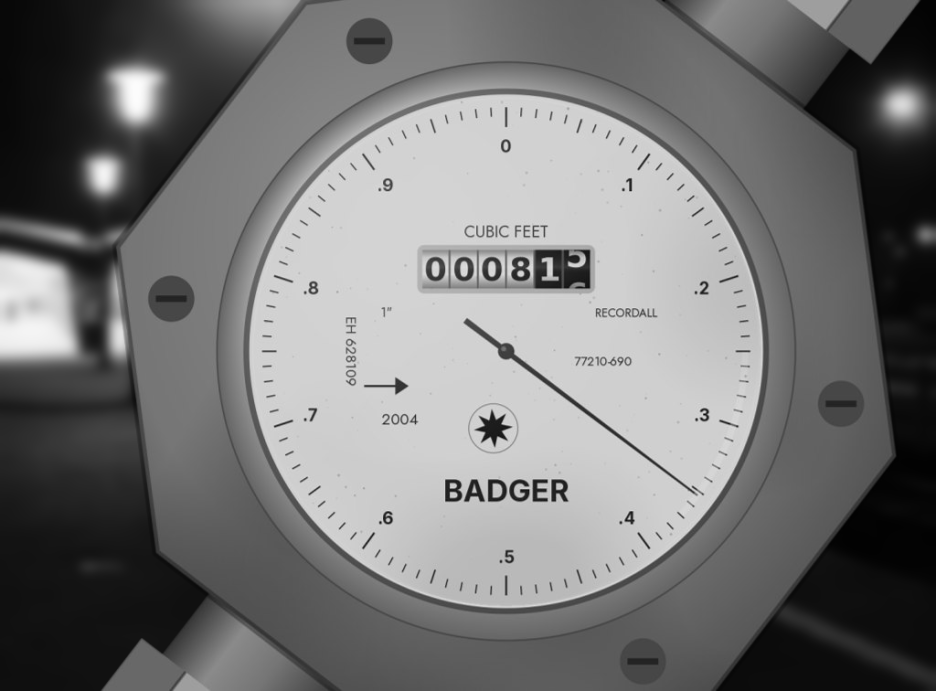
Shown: 815.35 (ft³)
